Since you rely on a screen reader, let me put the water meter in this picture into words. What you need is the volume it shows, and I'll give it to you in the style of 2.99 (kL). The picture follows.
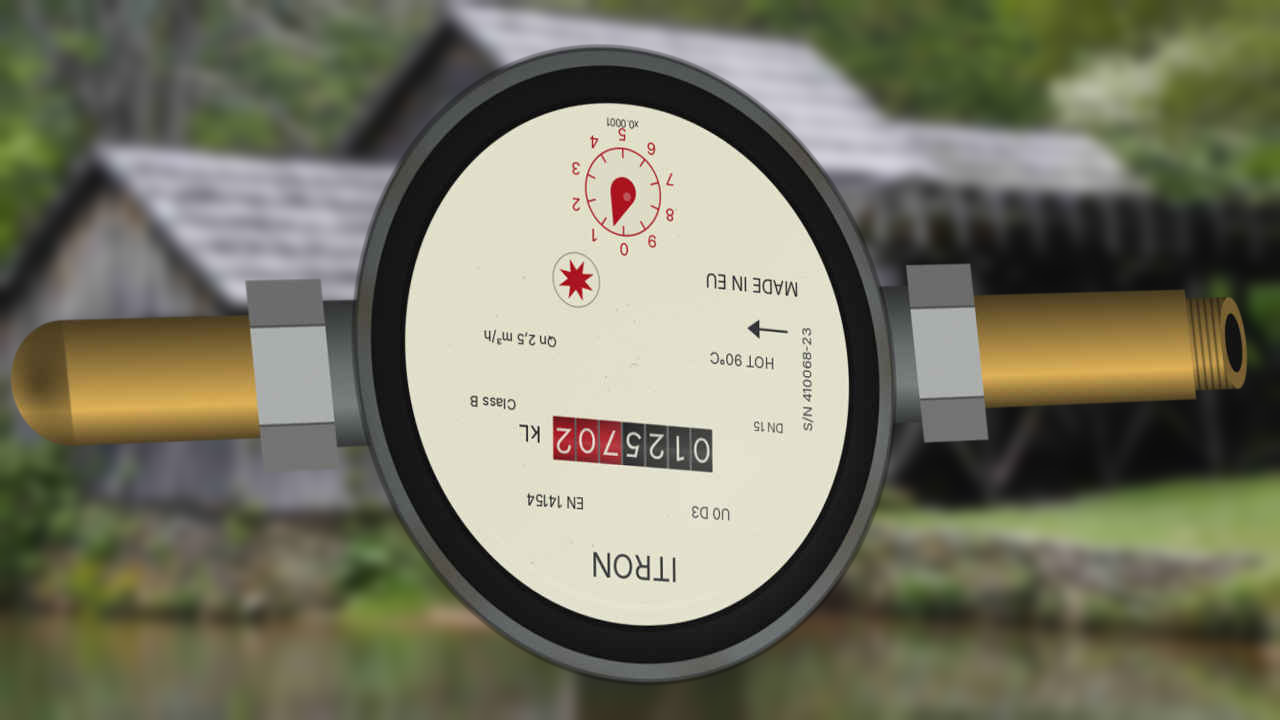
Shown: 125.7020 (kL)
